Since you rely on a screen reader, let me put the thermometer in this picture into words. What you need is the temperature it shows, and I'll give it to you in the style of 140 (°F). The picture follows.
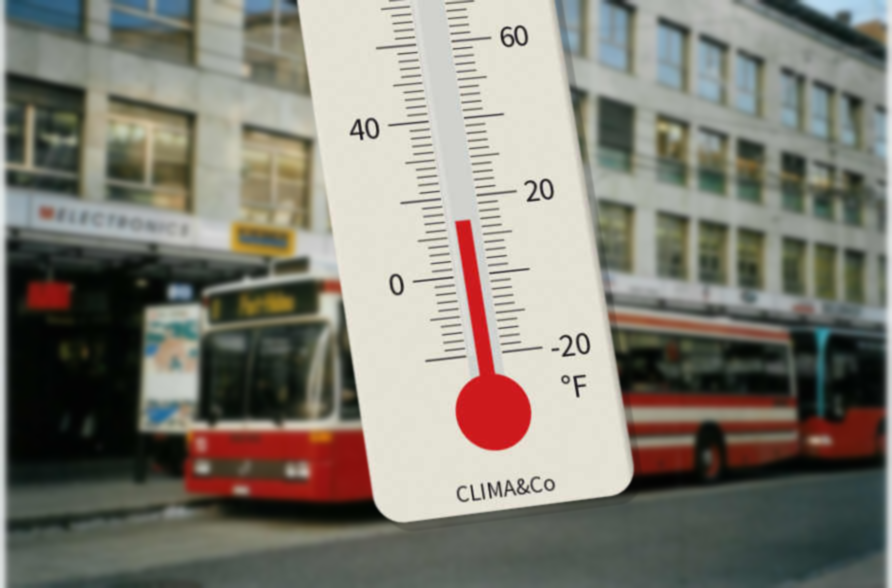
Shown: 14 (°F)
